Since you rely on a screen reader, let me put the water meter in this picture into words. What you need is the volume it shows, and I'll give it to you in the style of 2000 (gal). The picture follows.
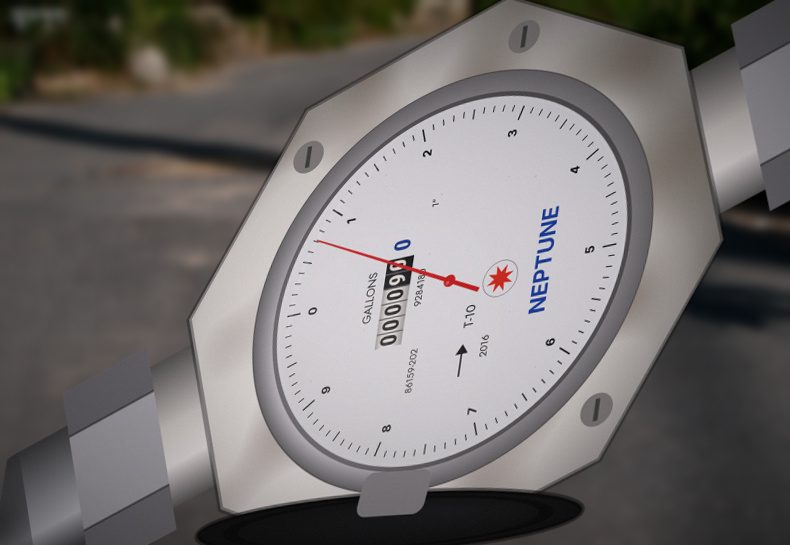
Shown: 900.7 (gal)
